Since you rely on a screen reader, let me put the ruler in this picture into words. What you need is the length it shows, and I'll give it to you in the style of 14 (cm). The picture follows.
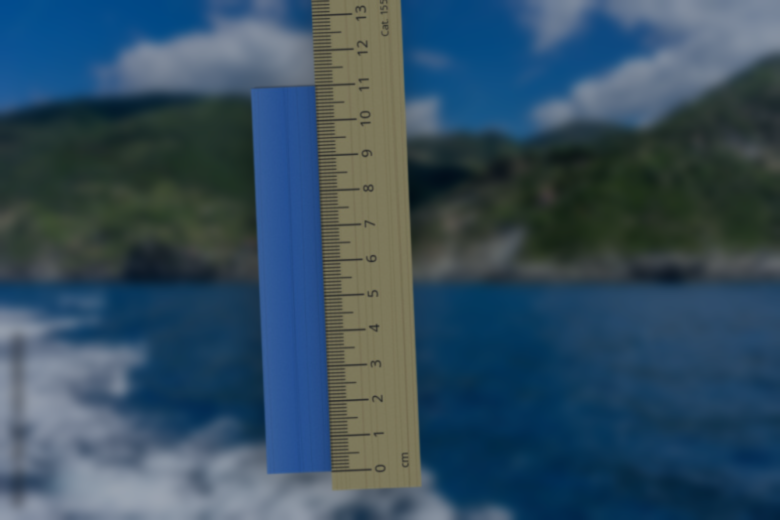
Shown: 11 (cm)
